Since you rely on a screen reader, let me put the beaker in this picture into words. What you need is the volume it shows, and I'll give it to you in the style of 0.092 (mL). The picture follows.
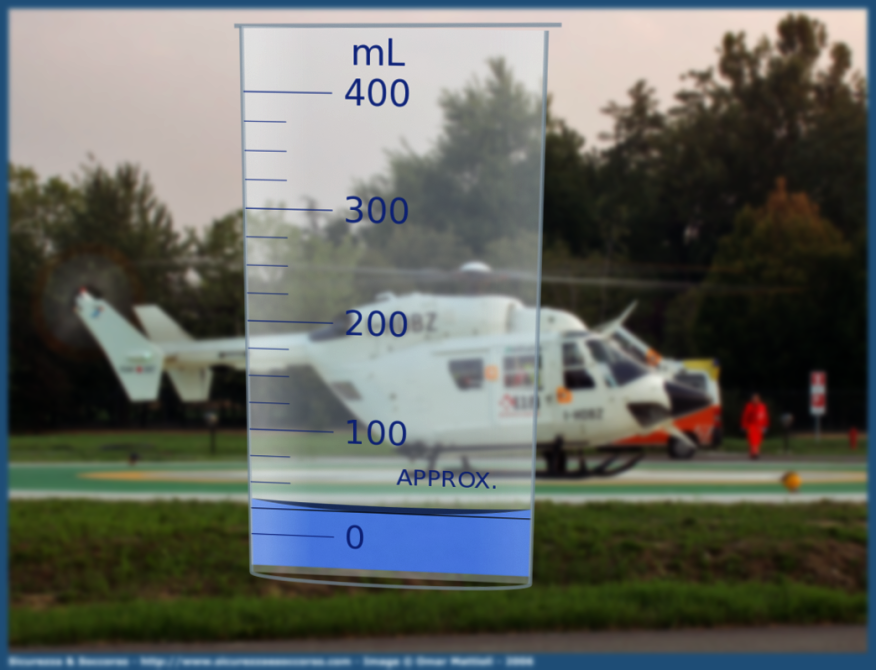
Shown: 25 (mL)
